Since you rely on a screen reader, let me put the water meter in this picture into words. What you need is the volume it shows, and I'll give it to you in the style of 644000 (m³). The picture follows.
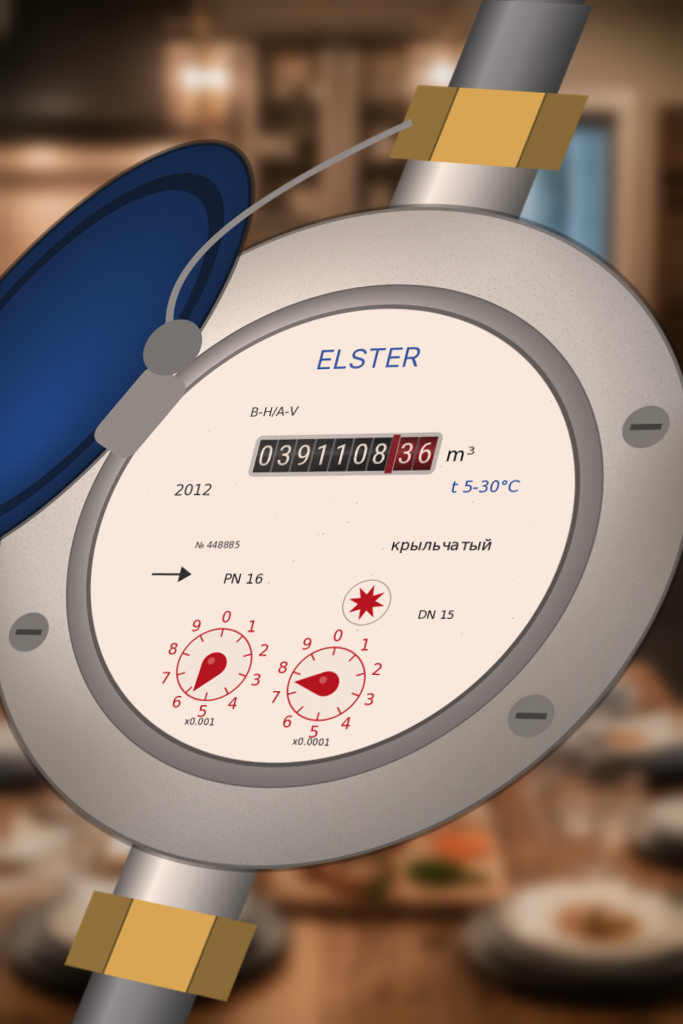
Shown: 391108.3657 (m³)
